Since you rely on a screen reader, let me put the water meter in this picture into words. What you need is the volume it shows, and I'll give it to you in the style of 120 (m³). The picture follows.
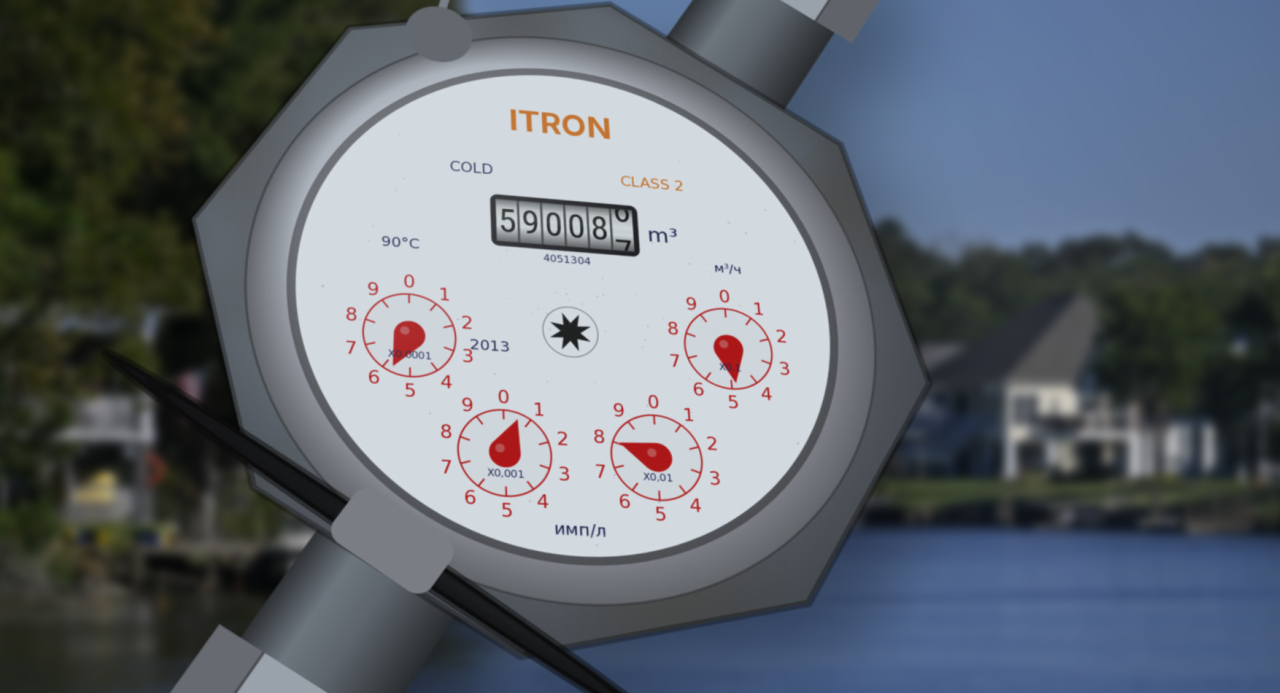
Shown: 590086.4805 (m³)
